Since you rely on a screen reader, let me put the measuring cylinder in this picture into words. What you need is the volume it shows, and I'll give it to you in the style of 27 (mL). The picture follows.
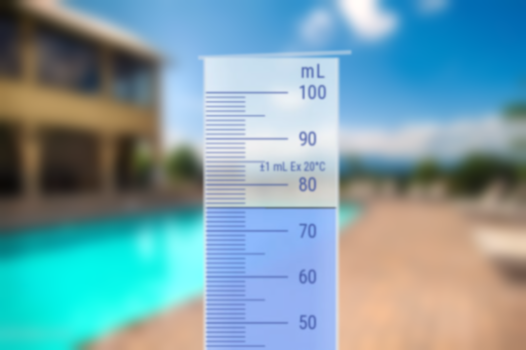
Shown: 75 (mL)
